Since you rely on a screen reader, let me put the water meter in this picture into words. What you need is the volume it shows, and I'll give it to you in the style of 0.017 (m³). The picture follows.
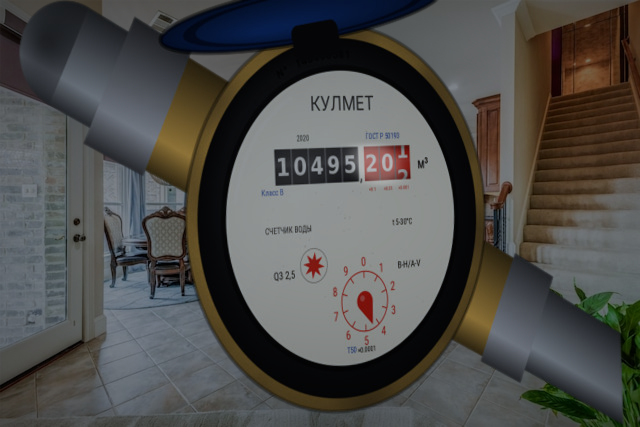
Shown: 10495.2014 (m³)
